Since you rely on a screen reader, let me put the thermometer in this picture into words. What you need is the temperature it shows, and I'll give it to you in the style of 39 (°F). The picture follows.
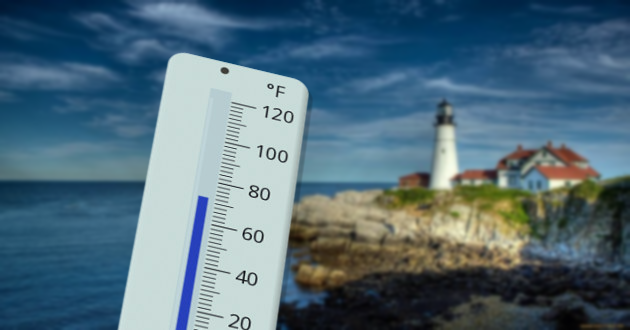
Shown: 72 (°F)
